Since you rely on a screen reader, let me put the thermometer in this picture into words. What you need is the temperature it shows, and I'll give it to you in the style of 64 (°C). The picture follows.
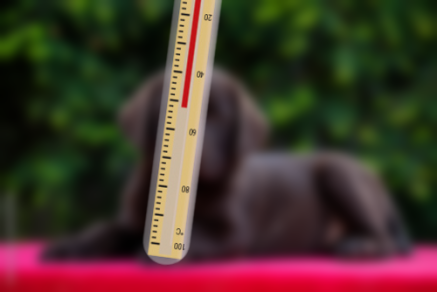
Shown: 52 (°C)
